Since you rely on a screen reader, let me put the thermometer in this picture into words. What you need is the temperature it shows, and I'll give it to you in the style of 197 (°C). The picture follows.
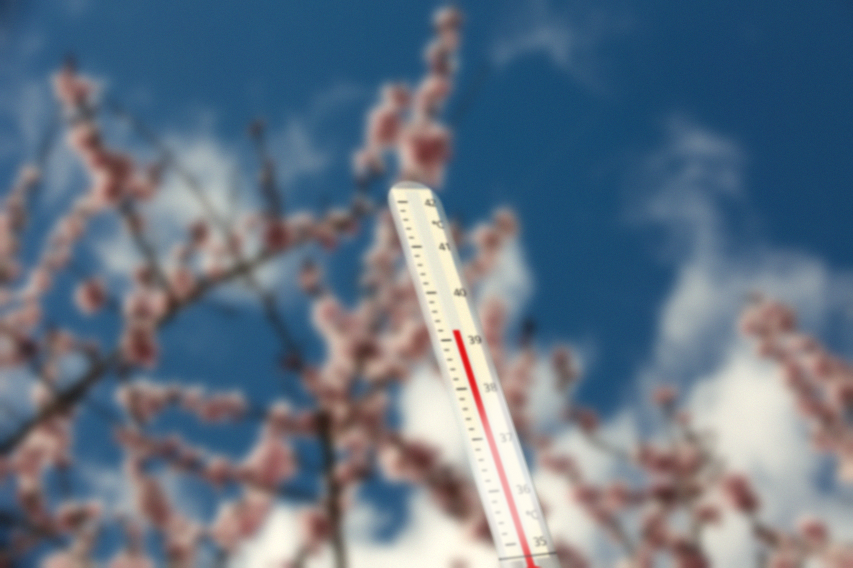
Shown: 39.2 (°C)
